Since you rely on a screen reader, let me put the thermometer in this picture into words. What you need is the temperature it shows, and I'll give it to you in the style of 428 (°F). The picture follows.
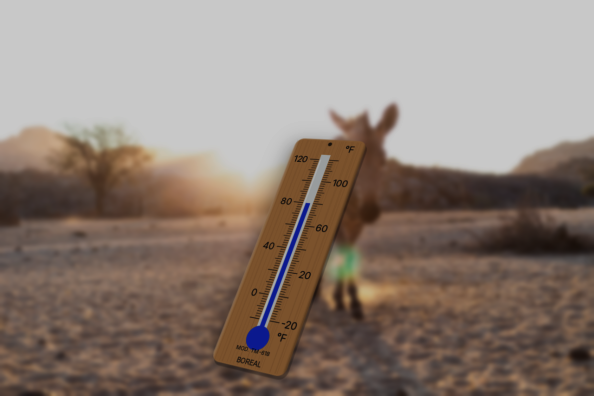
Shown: 80 (°F)
